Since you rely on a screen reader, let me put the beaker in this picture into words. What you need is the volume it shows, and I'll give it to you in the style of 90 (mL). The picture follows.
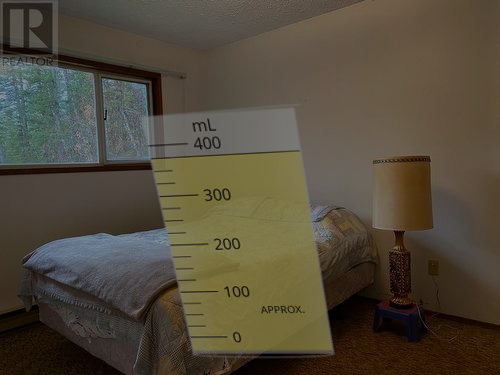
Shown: 375 (mL)
